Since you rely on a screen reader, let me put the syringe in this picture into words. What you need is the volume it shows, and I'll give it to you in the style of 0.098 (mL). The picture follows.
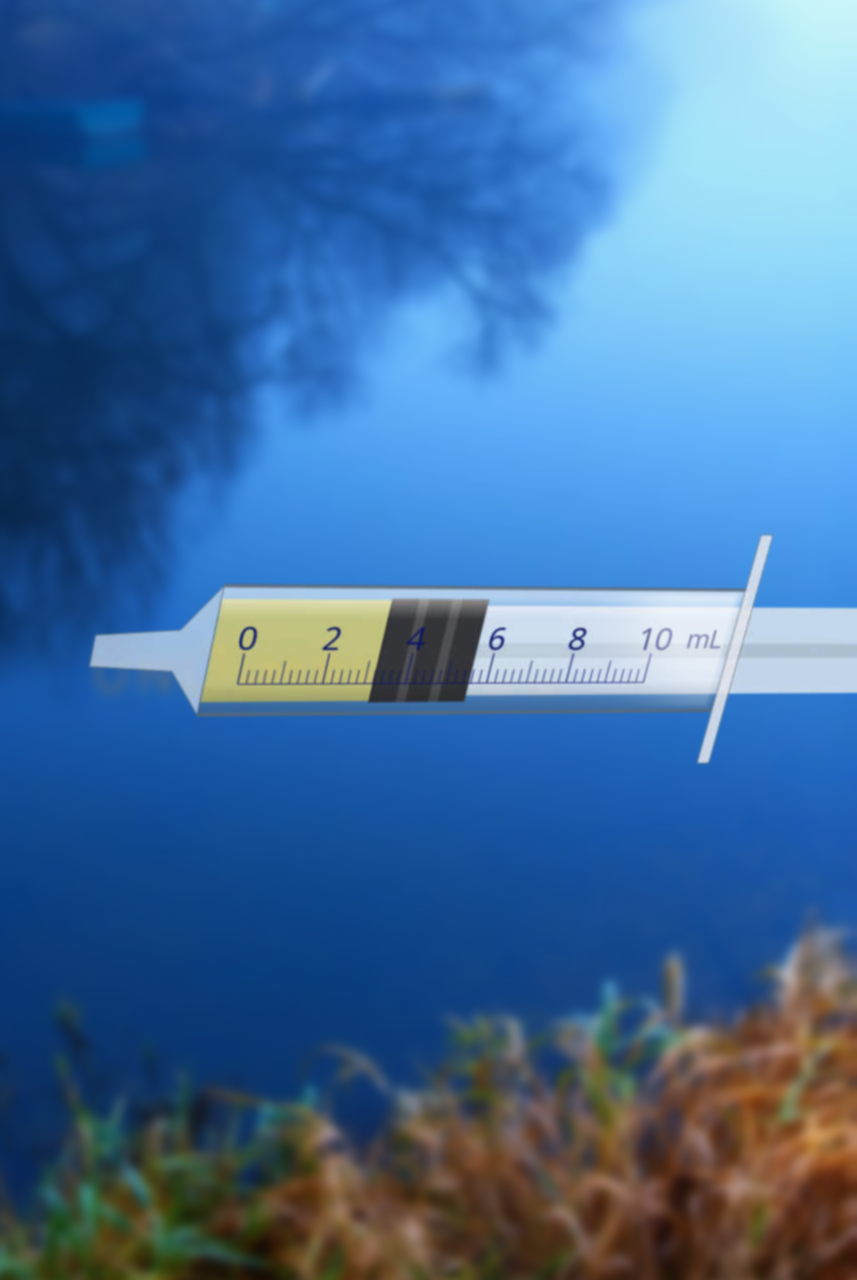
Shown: 3.2 (mL)
